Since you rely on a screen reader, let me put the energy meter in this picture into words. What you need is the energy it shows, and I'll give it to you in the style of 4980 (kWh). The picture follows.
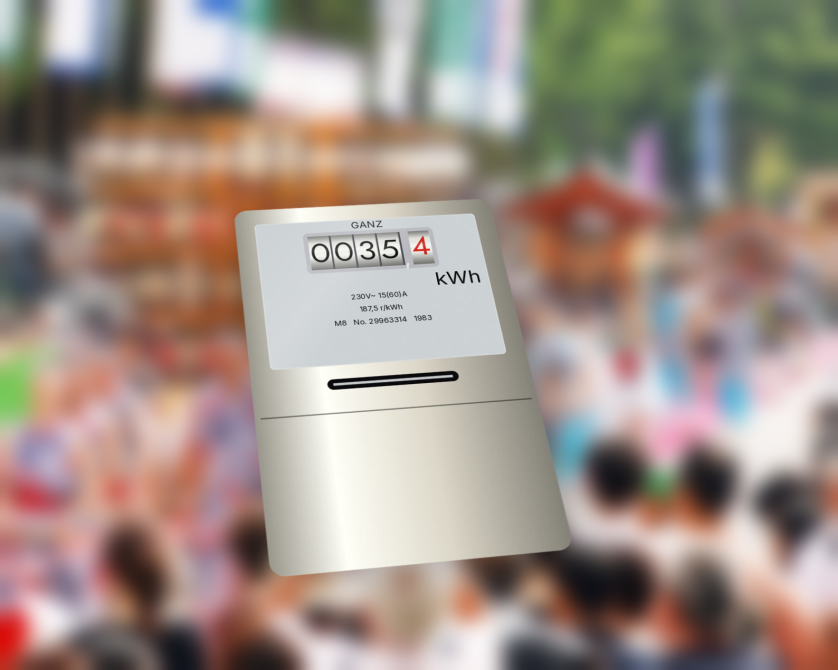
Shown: 35.4 (kWh)
